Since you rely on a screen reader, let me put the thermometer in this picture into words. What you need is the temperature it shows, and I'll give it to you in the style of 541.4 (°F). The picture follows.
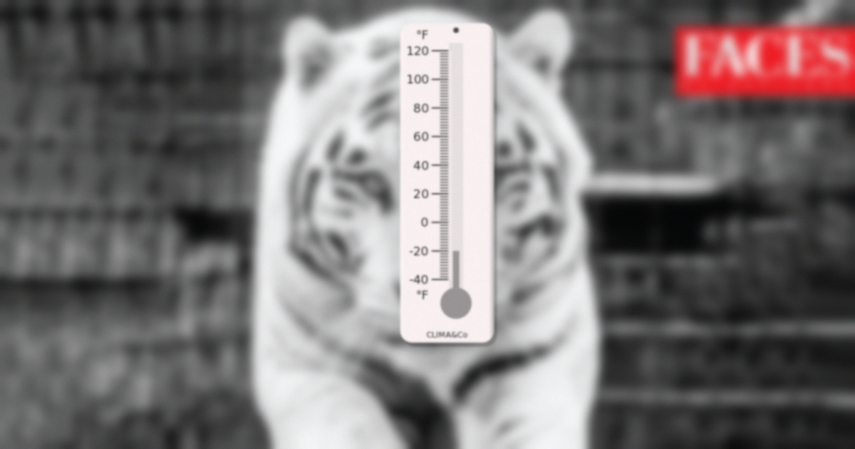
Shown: -20 (°F)
